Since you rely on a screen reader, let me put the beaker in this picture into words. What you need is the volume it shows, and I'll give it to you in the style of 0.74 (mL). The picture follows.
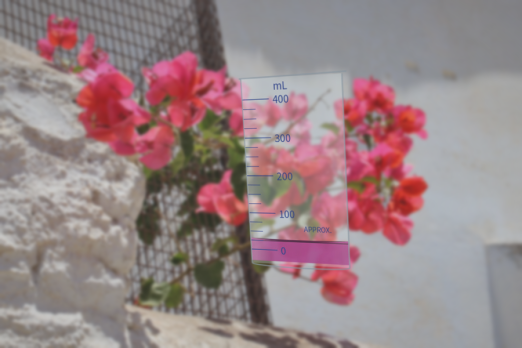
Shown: 25 (mL)
